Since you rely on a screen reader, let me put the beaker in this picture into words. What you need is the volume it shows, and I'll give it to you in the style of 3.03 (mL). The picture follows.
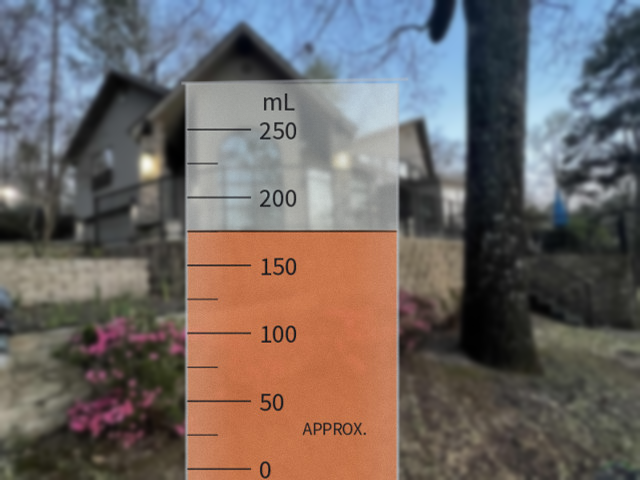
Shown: 175 (mL)
